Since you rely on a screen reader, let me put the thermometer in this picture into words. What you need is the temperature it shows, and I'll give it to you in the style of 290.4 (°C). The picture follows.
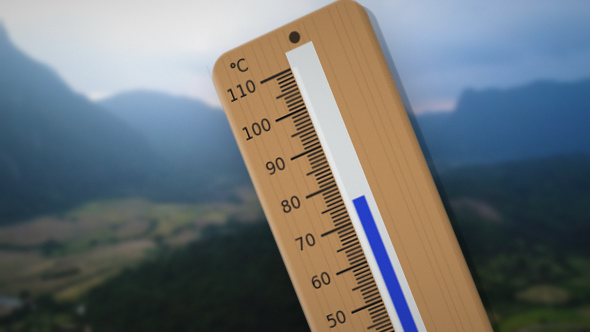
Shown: 75 (°C)
